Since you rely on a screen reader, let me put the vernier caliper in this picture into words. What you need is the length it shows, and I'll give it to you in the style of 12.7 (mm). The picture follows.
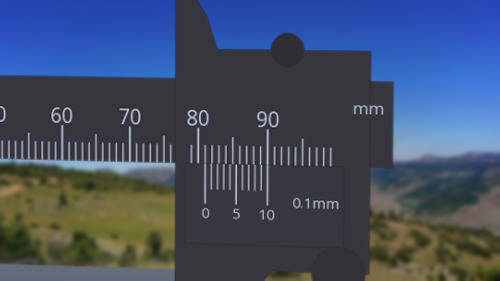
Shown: 81.0 (mm)
